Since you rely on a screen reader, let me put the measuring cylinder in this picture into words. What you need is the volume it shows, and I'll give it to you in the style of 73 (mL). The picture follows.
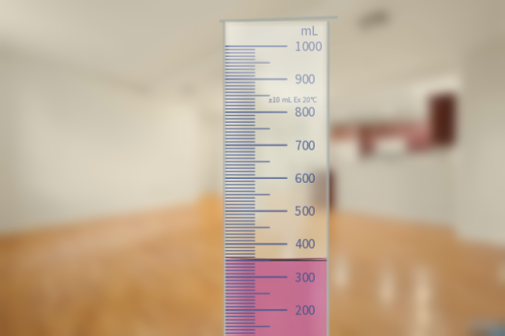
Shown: 350 (mL)
